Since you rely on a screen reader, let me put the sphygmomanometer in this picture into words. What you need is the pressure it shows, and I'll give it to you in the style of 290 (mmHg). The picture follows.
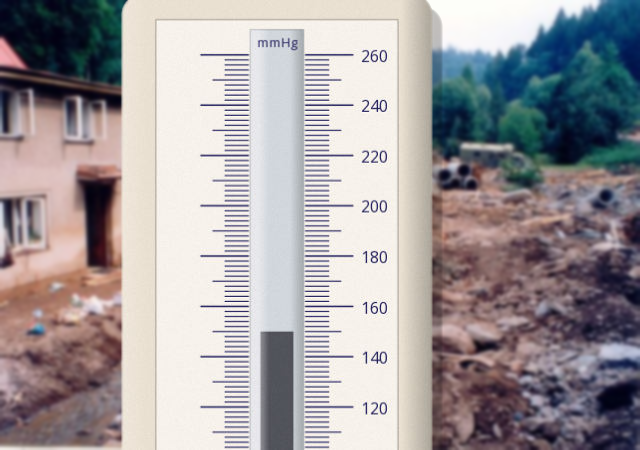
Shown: 150 (mmHg)
